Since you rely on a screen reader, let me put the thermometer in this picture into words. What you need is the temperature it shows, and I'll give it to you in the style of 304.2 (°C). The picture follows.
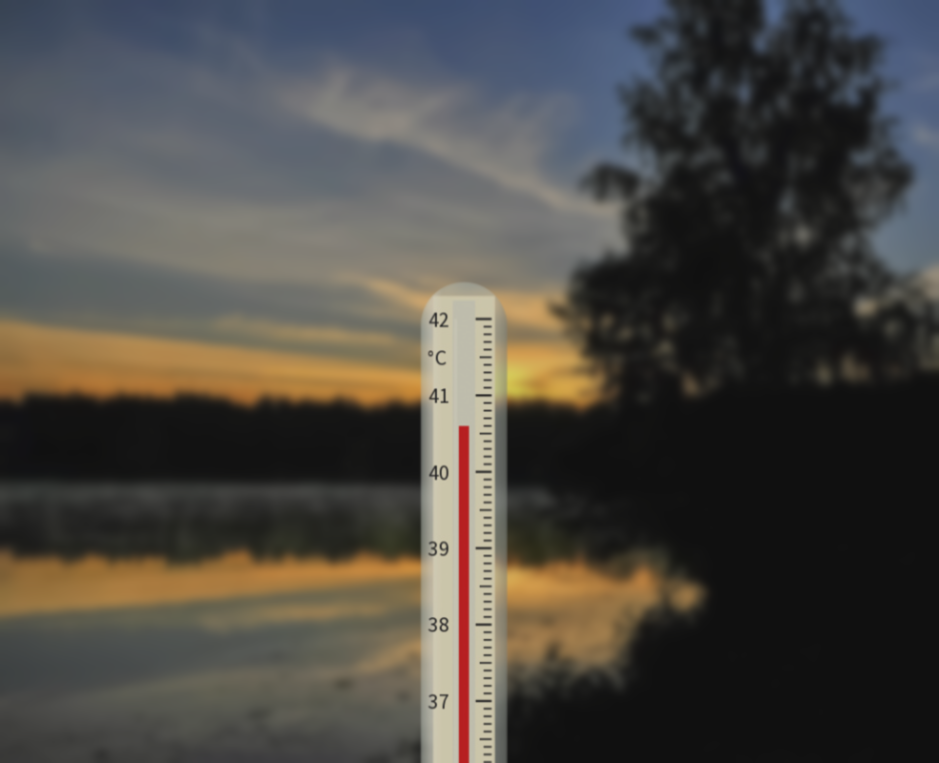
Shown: 40.6 (°C)
